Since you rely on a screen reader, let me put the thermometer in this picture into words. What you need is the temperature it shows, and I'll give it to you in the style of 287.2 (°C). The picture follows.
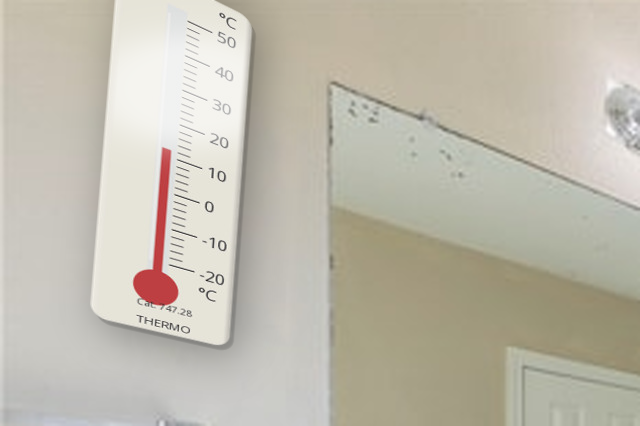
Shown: 12 (°C)
